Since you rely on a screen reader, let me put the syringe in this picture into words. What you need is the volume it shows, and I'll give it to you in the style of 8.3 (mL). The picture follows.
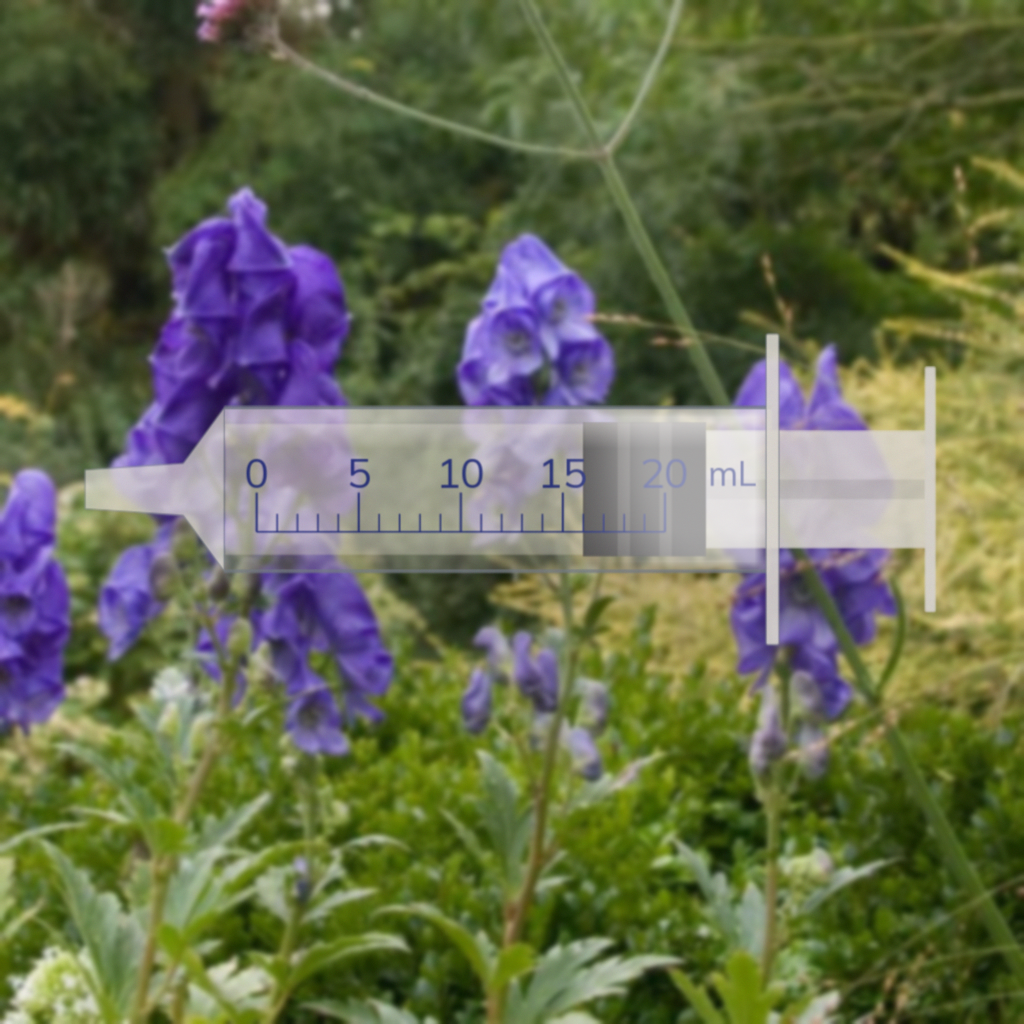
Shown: 16 (mL)
